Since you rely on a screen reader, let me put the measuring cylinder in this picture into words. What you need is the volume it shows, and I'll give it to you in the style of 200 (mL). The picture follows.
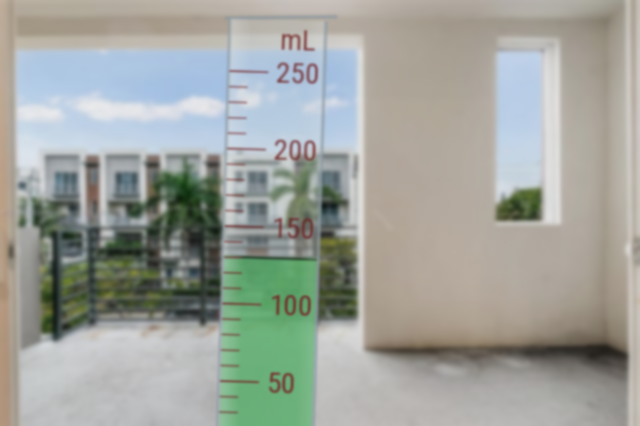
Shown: 130 (mL)
